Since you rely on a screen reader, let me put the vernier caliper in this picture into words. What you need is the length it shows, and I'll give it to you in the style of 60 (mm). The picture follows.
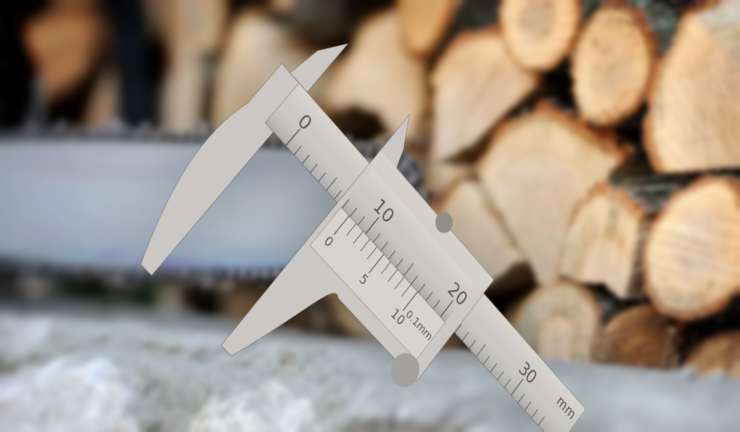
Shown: 7.9 (mm)
